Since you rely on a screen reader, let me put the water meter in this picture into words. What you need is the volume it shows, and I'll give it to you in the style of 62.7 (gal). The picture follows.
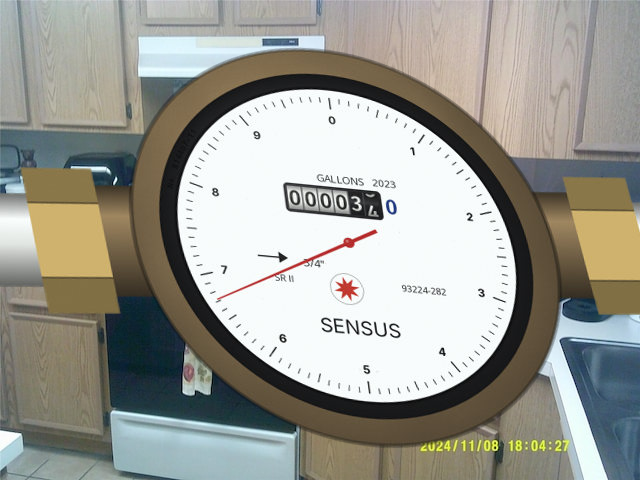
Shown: 336.7 (gal)
